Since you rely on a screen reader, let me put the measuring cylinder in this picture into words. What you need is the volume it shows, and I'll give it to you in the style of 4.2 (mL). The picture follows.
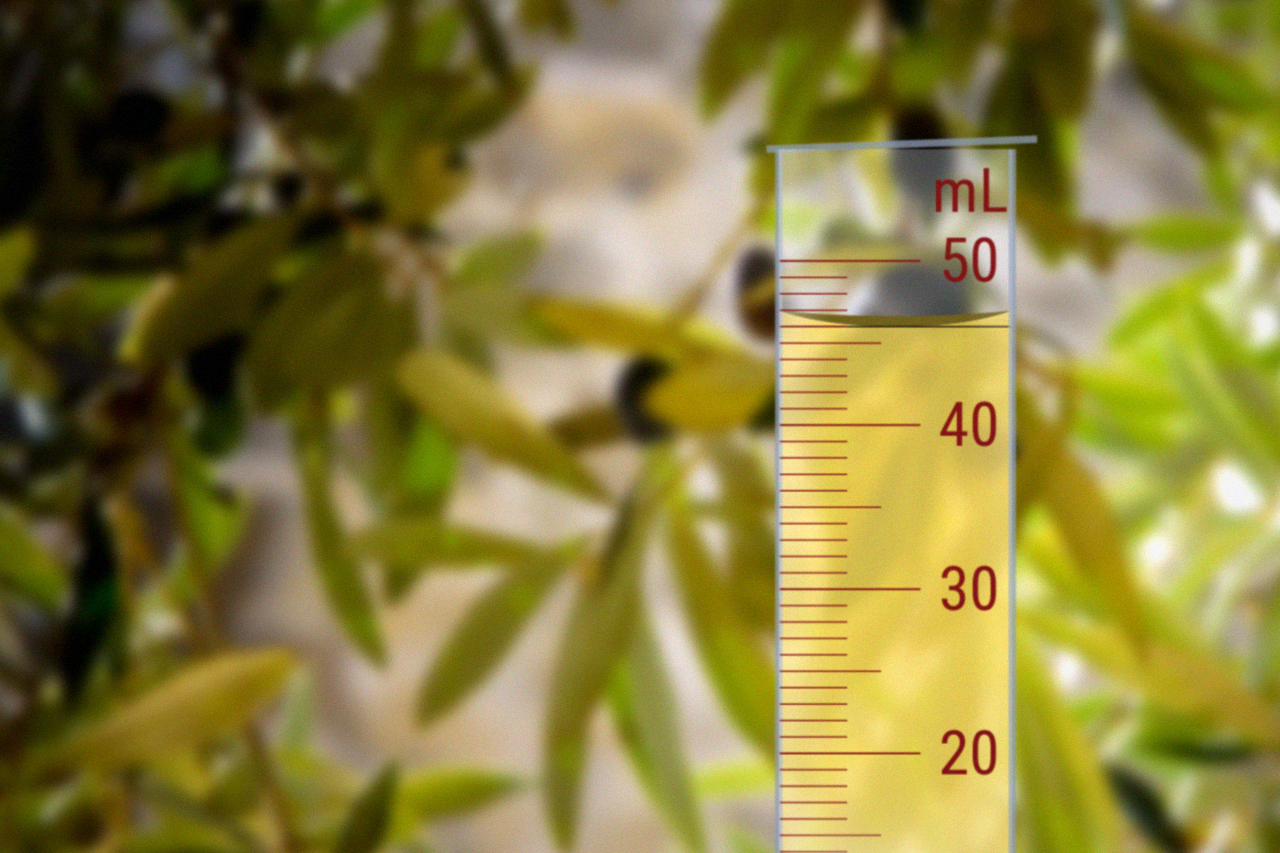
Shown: 46 (mL)
